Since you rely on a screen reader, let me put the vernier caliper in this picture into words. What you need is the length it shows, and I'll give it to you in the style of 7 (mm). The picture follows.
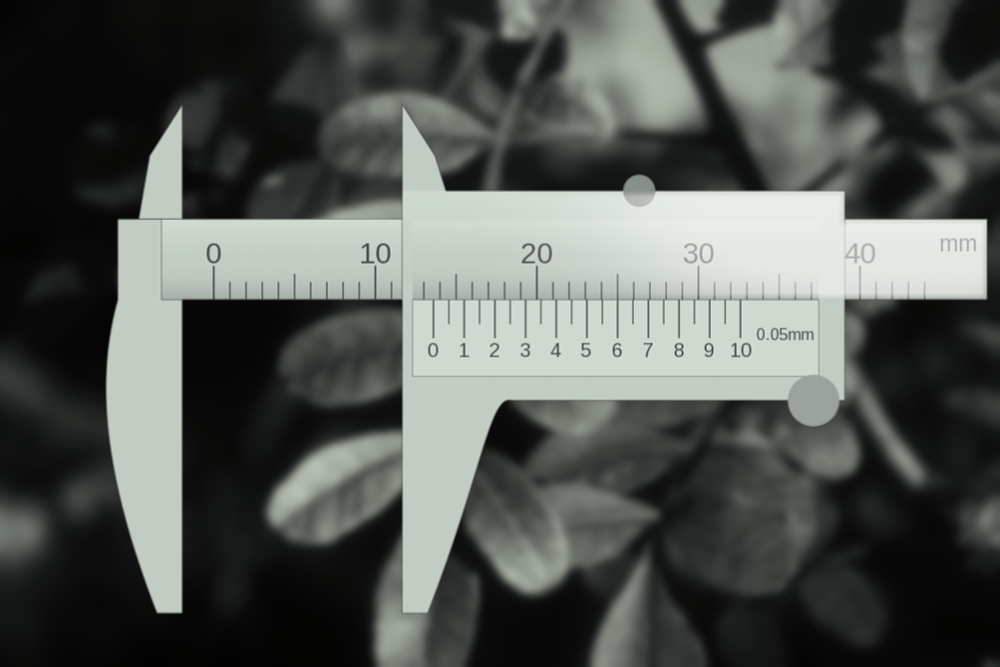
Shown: 13.6 (mm)
